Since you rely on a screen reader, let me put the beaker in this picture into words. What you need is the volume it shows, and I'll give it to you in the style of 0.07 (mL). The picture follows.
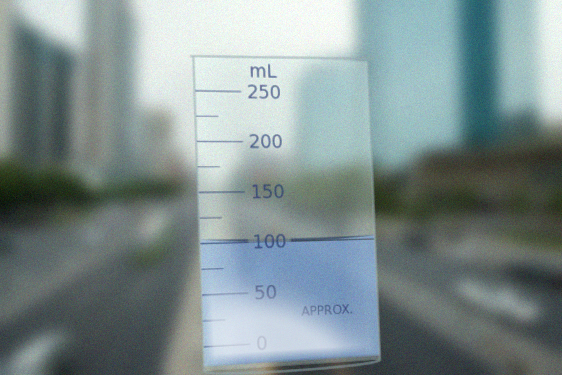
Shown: 100 (mL)
